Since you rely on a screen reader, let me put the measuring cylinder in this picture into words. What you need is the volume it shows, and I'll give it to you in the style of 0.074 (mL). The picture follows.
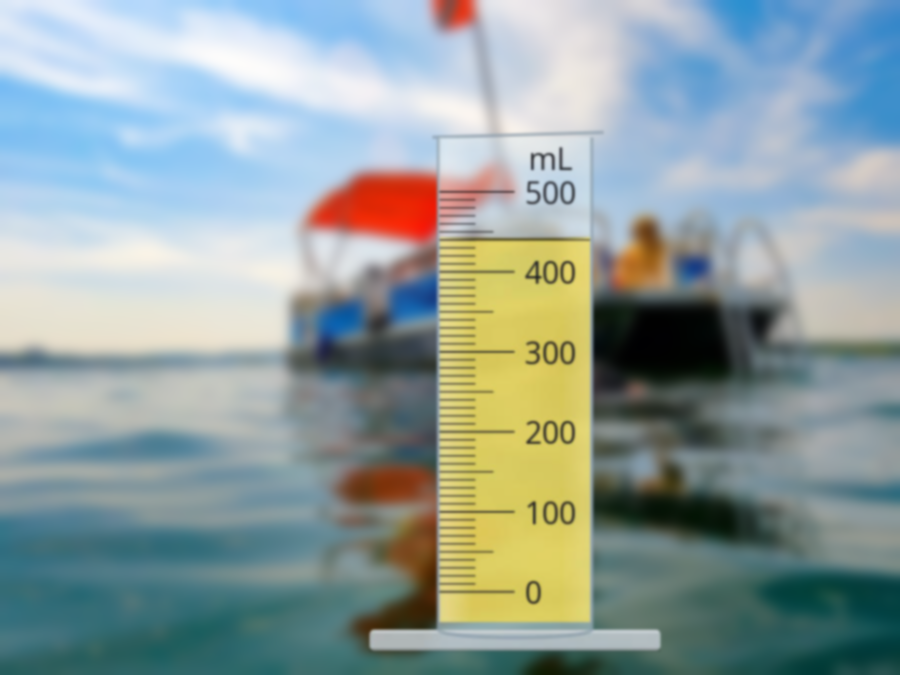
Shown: 440 (mL)
